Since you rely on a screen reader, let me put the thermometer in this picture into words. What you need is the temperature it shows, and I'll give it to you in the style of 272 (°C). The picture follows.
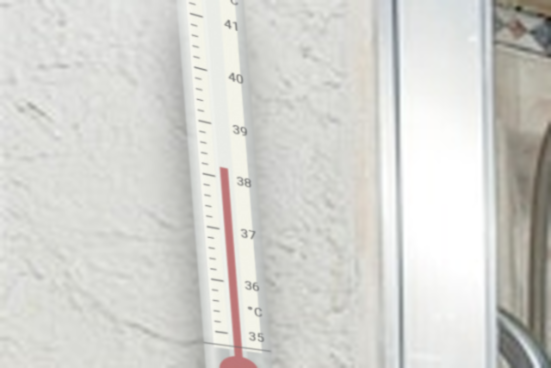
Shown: 38.2 (°C)
